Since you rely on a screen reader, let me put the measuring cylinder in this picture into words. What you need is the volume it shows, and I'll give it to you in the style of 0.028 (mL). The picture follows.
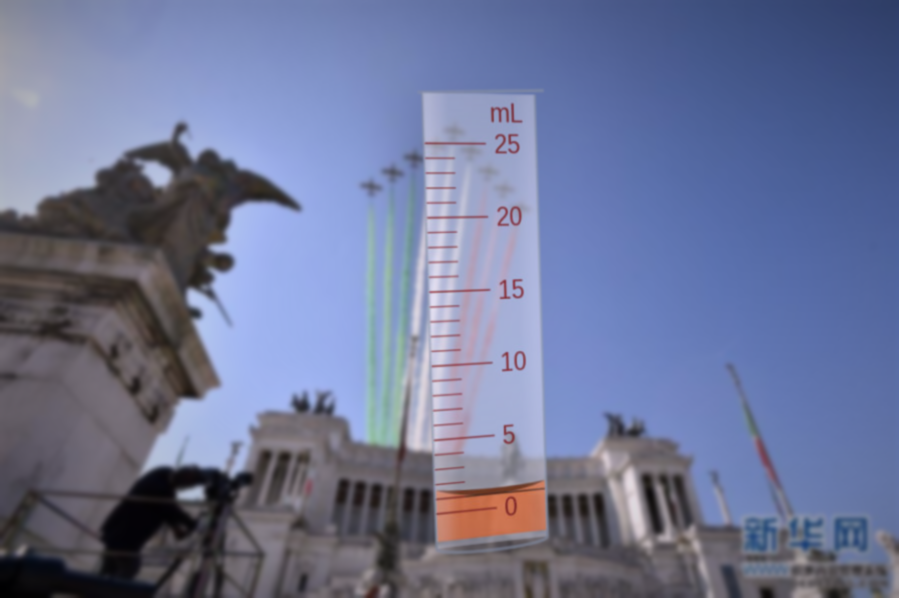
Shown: 1 (mL)
